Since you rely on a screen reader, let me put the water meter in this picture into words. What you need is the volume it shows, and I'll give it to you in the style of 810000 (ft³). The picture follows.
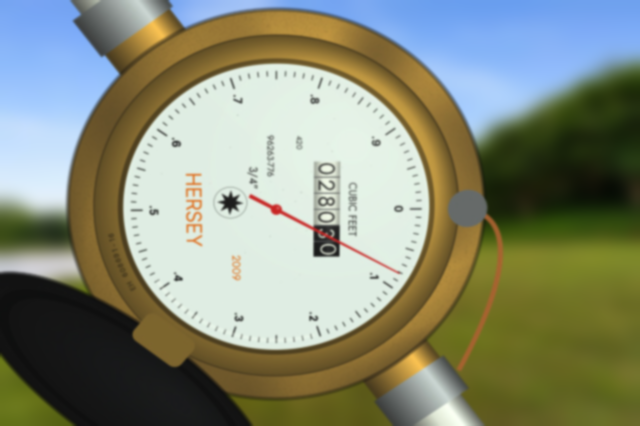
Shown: 28030.08 (ft³)
